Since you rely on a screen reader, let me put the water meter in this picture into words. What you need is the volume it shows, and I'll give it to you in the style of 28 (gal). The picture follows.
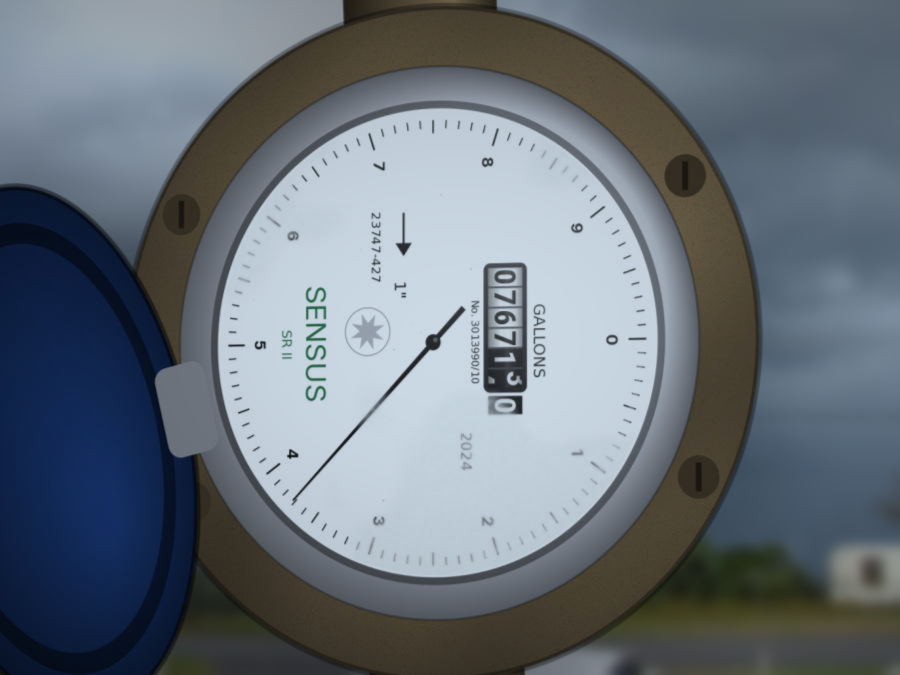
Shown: 767133.7 (gal)
